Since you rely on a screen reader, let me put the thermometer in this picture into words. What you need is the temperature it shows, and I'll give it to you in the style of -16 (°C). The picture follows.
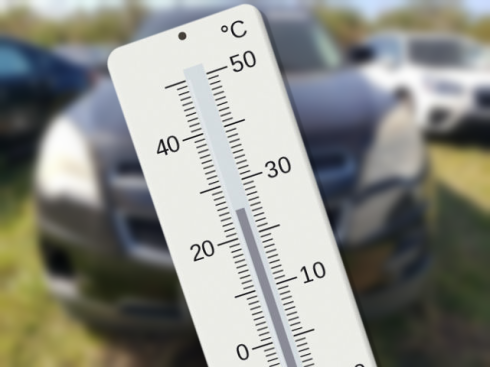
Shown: 25 (°C)
